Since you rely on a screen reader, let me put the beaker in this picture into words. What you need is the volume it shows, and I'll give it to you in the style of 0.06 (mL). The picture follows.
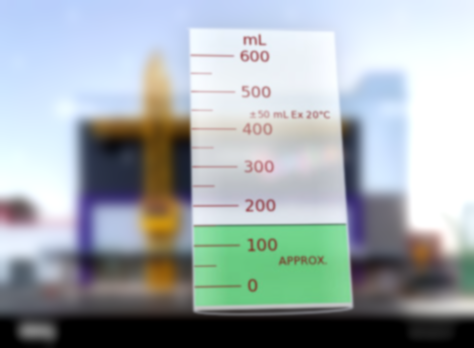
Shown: 150 (mL)
